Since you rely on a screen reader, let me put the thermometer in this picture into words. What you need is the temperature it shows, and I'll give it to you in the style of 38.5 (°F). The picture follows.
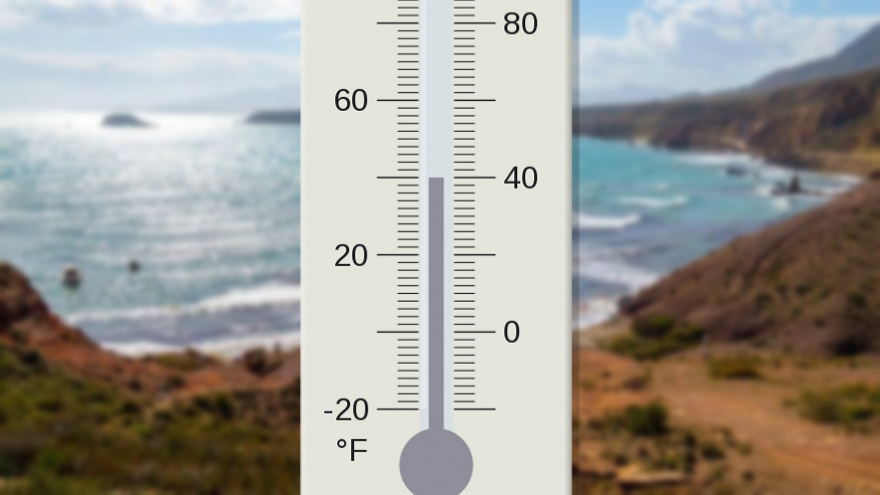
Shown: 40 (°F)
